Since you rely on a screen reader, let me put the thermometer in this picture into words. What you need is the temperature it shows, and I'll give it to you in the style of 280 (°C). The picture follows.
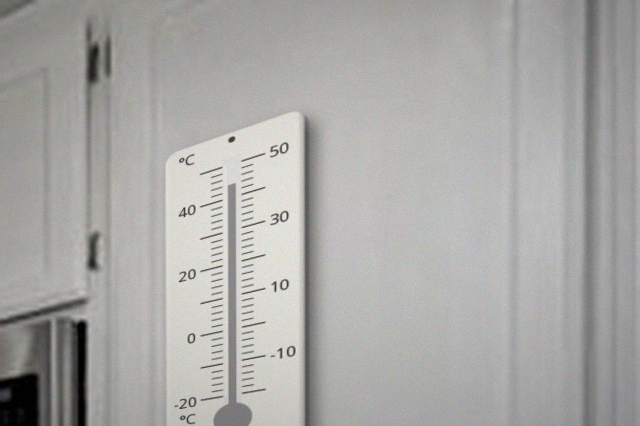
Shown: 44 (°C)
